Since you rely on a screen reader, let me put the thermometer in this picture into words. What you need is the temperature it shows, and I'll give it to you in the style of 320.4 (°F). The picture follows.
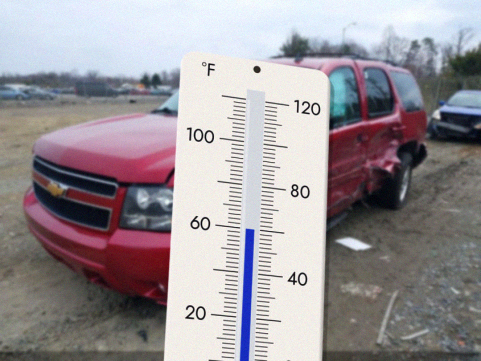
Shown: 60 (°F)
